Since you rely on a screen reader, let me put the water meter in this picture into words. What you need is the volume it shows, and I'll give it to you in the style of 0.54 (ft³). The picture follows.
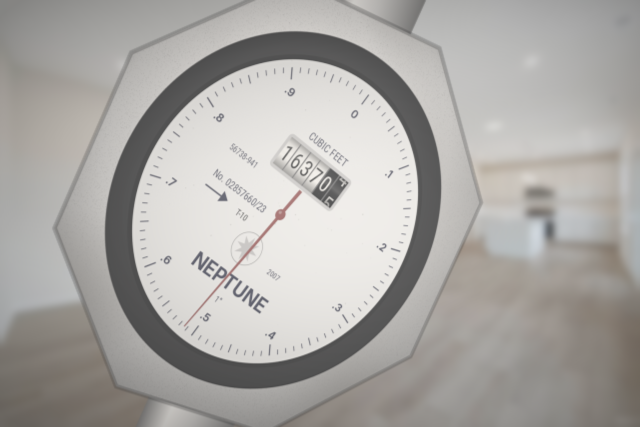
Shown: 163704.51 (ft³)
